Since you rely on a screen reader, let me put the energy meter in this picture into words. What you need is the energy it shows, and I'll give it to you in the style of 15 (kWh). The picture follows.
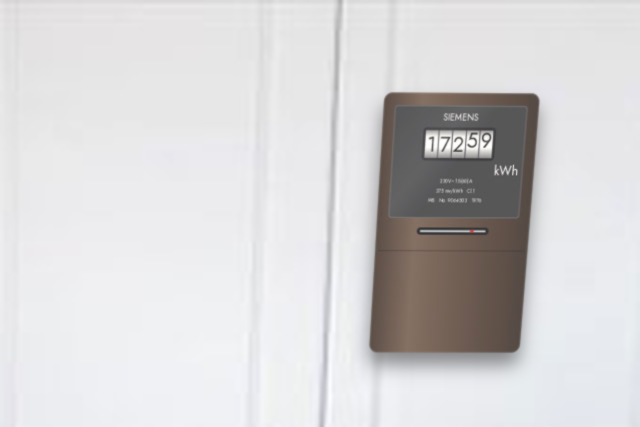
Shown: 17259 (kWh)
